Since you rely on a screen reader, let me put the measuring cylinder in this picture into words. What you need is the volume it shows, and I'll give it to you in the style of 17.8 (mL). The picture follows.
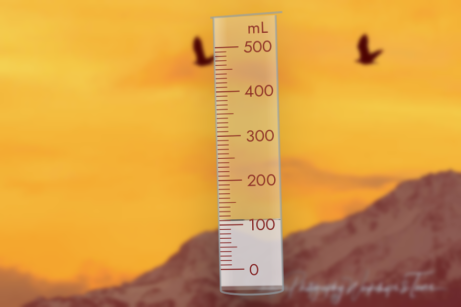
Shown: 110 (mL)
